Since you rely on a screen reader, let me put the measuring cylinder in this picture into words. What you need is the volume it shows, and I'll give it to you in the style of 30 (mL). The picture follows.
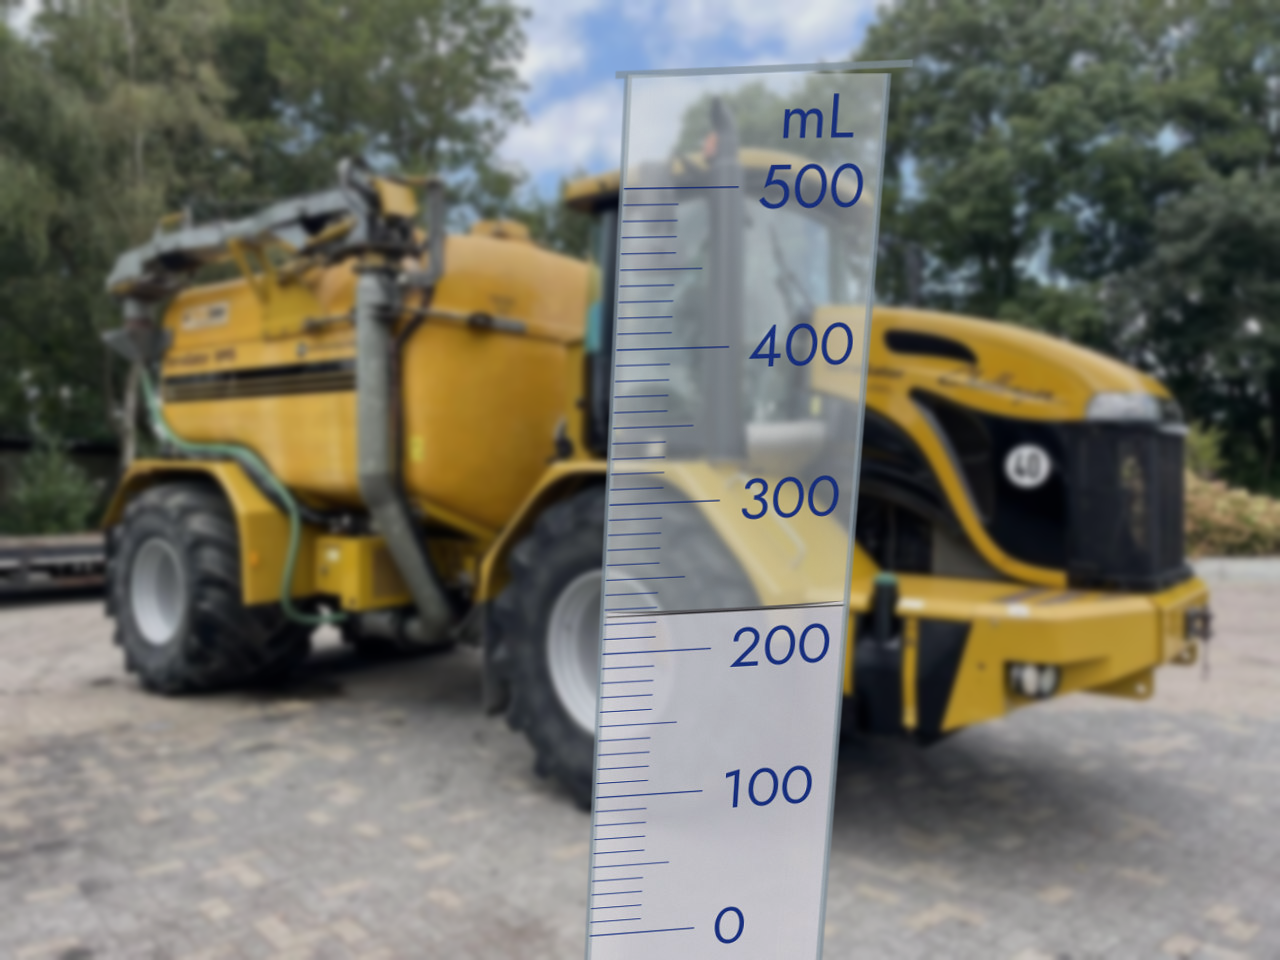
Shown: 225 (mL)
